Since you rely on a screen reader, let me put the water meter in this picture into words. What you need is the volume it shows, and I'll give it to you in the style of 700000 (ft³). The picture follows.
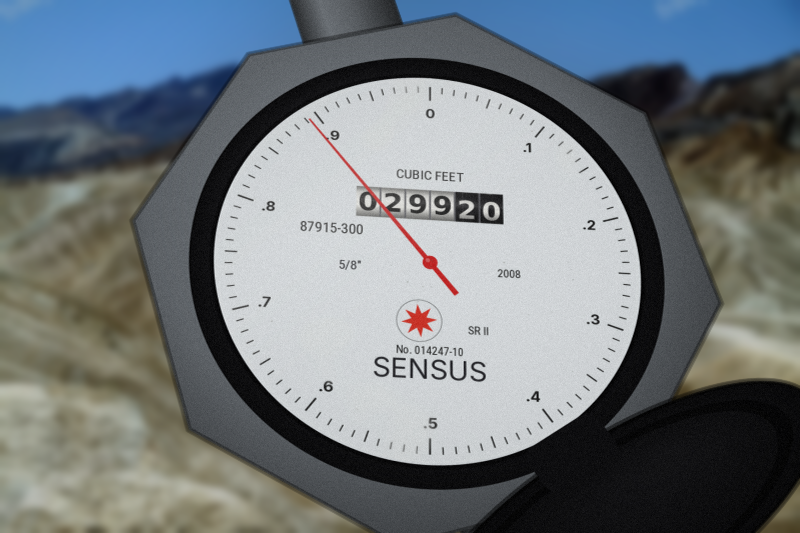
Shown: 29919.89 (ft³)
